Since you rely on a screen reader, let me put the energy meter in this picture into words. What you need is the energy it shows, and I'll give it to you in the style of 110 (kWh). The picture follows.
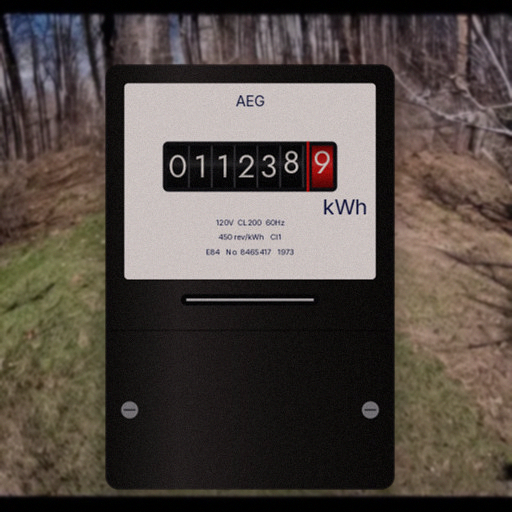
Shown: 11238.9 (kWh)
